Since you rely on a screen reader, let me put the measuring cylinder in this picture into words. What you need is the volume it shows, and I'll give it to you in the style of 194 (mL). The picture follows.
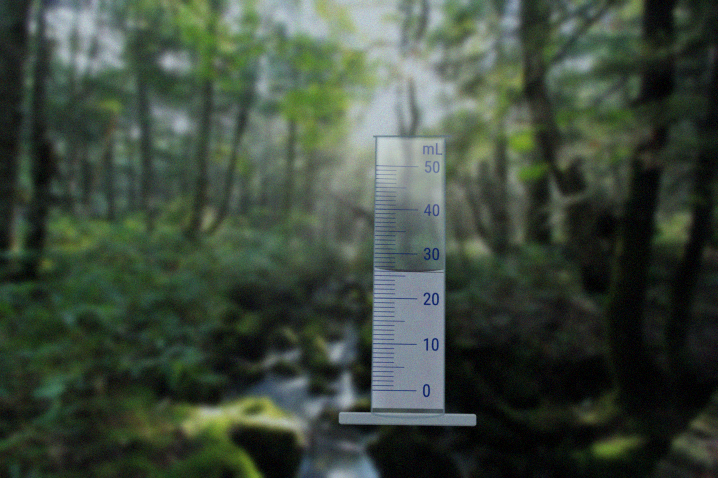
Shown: 26 (mL)
